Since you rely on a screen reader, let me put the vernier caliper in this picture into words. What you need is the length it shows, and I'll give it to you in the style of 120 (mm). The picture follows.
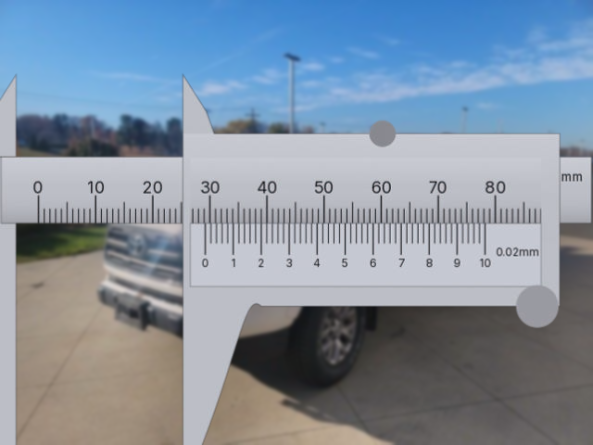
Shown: 29.2 (mm)
